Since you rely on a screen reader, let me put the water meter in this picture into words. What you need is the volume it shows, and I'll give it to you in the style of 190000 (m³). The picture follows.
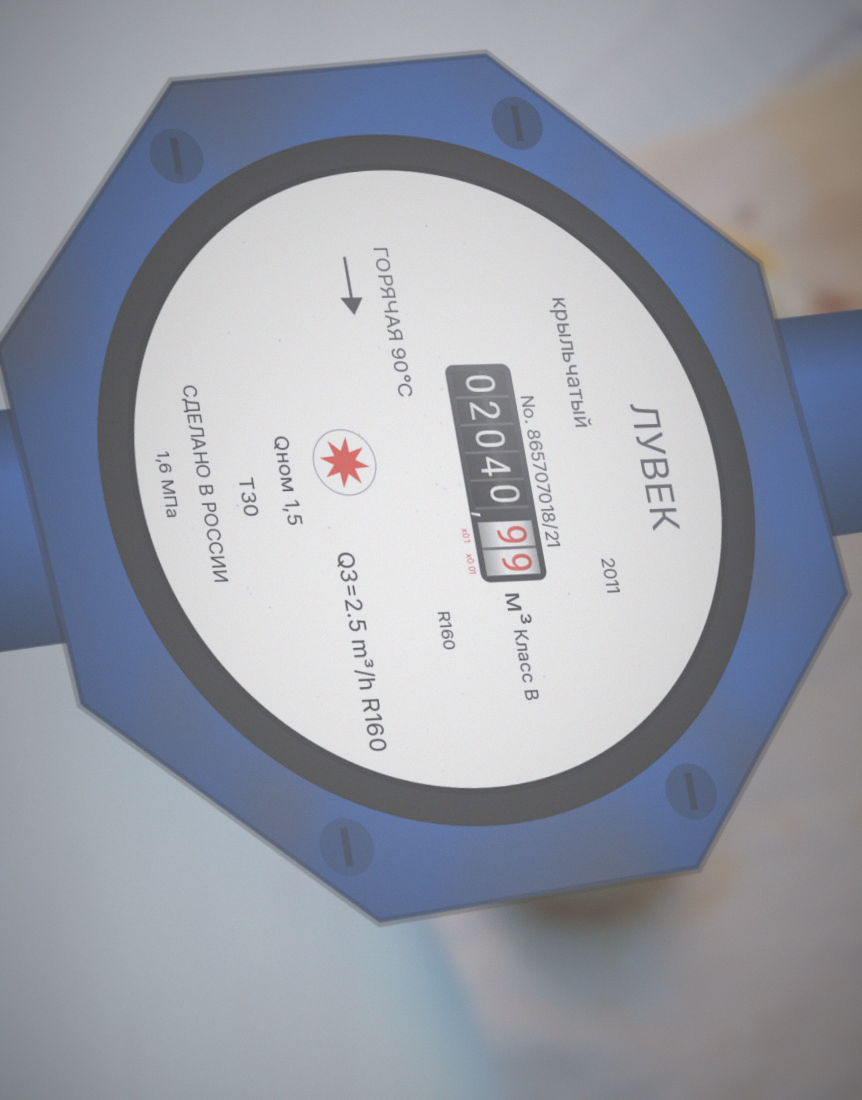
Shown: 2040.99 (m³)
